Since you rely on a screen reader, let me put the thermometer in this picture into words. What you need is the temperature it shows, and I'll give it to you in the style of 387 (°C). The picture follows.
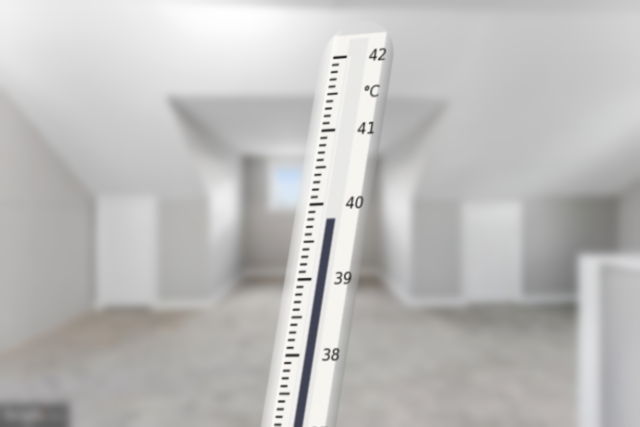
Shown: 39.8 (°C)
